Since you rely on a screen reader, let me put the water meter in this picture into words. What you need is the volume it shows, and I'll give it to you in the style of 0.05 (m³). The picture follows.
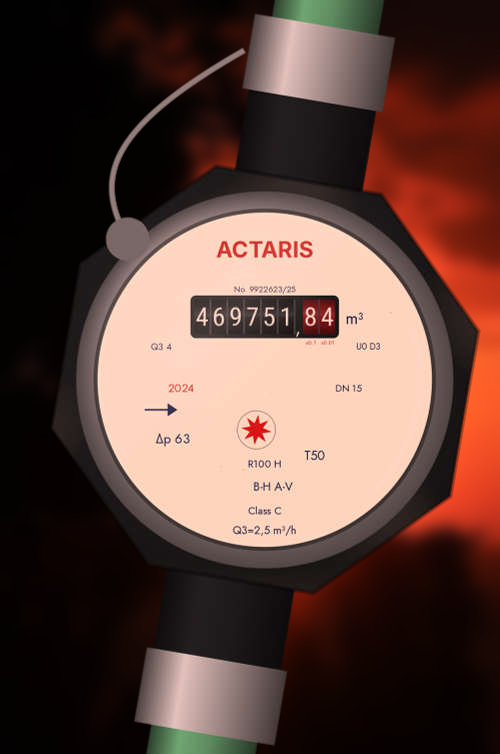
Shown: 469751.84 (m³)
